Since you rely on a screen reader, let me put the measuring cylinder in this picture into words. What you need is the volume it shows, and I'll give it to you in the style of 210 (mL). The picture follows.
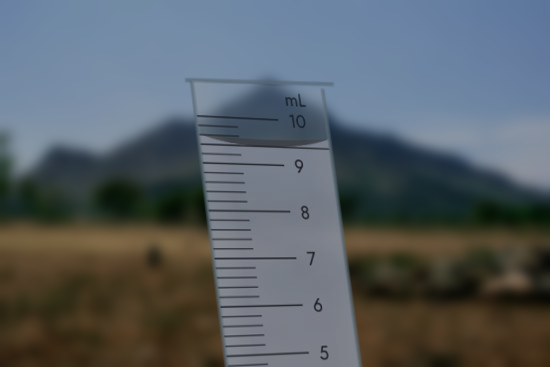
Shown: 9.4 (mL)
